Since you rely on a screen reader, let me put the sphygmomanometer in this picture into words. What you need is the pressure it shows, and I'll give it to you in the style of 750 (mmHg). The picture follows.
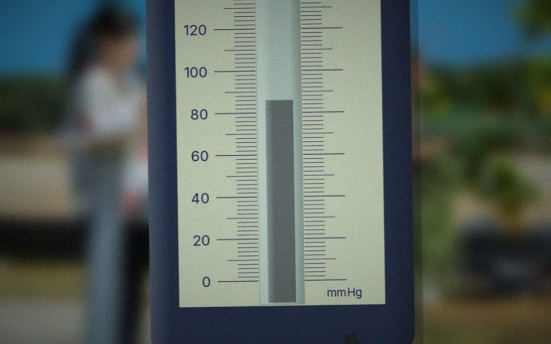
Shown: 86 (mmHg)
